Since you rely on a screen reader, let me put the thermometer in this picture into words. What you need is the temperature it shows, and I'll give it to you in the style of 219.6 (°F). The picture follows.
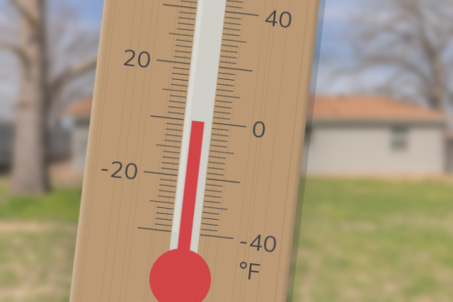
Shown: 0 (°F)
